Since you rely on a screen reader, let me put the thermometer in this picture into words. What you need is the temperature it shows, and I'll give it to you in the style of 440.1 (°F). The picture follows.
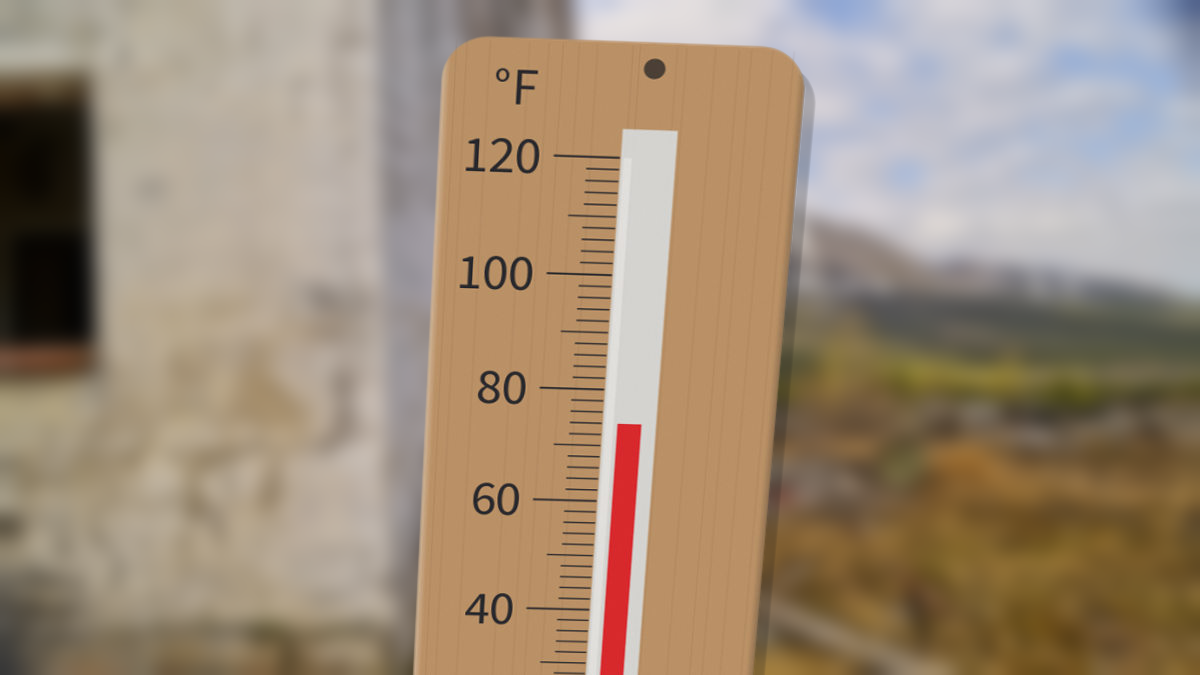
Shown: 74 (°F)
